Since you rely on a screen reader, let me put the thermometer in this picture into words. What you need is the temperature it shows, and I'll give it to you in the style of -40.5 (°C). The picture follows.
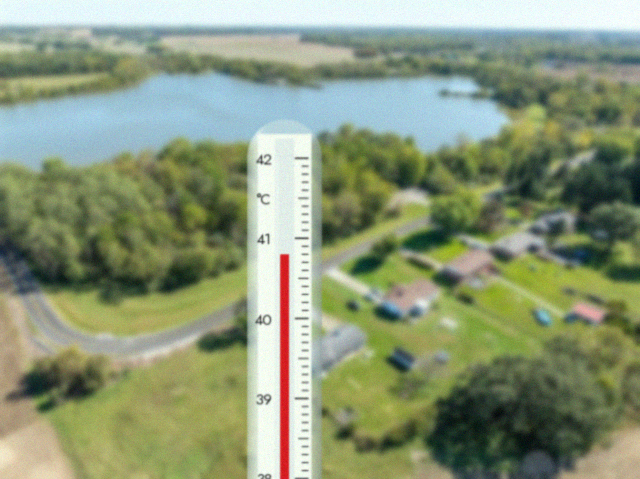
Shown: 40.8 (°C)
